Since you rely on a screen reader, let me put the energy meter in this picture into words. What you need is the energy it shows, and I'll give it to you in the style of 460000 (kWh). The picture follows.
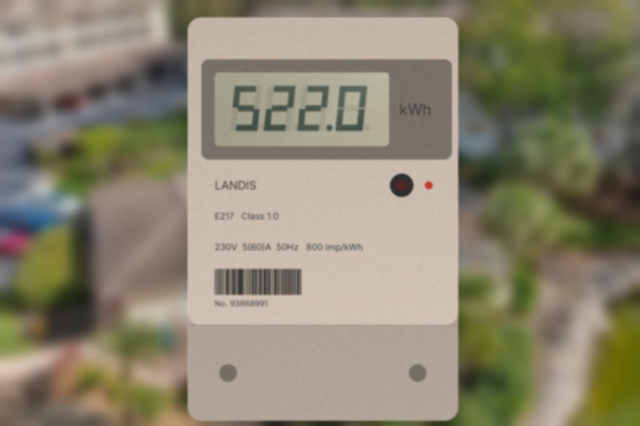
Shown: 522.0 (kWh)
